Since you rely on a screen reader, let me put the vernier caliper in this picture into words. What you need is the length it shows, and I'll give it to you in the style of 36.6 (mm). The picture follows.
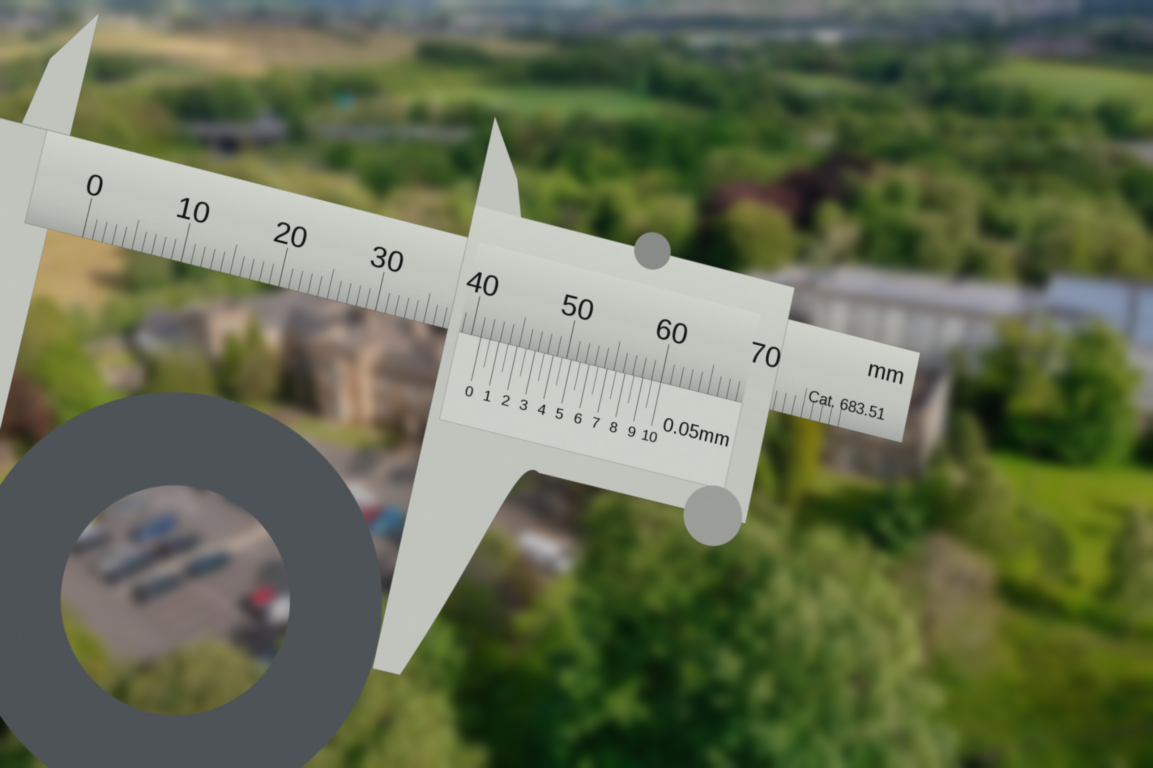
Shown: 41.0 (mm)
